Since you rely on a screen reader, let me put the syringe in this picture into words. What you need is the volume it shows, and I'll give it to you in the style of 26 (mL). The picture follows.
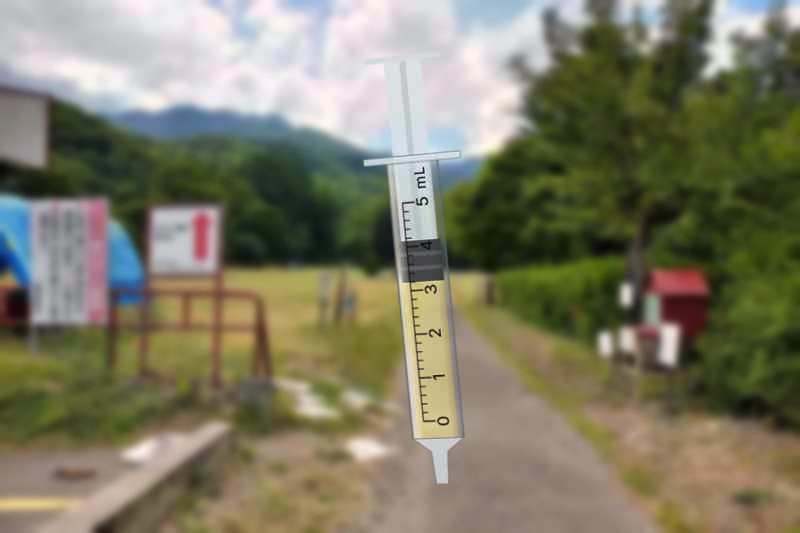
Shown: 3.2 (mL)
